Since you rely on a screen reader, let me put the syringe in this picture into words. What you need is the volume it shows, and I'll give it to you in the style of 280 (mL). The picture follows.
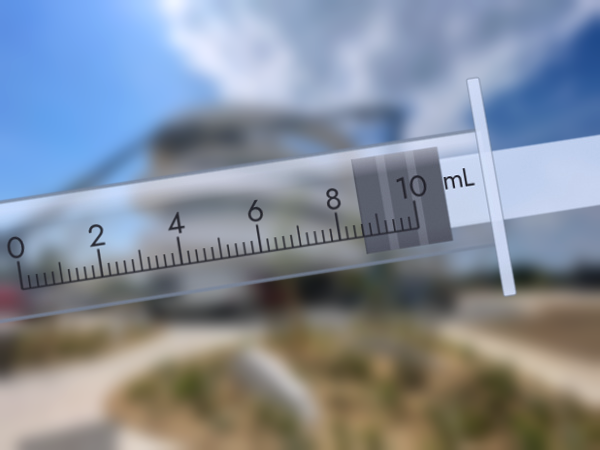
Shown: 8.6 (mL)
